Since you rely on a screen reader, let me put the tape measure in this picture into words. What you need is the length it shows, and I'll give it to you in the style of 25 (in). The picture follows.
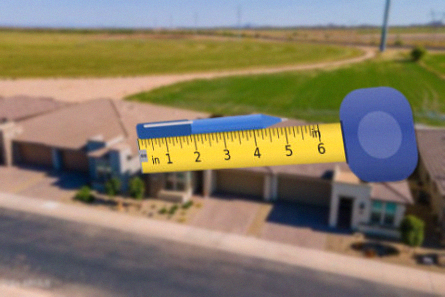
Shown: 5.125 (in)
